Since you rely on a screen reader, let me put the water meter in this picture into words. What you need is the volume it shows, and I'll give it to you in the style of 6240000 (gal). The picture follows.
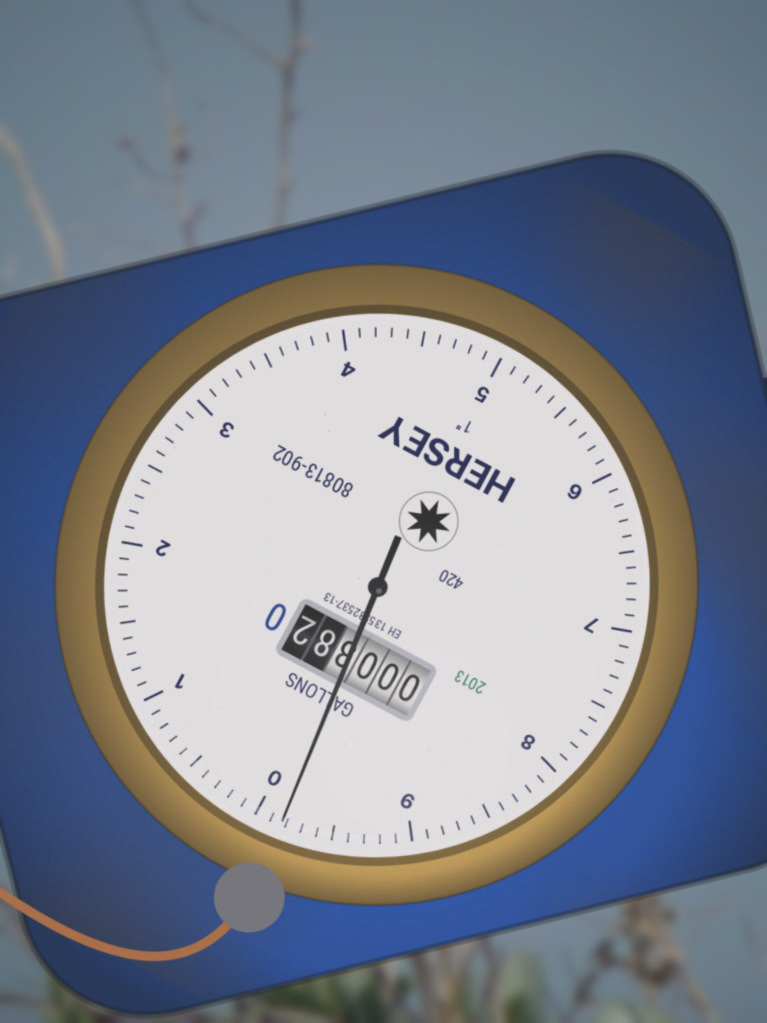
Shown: 3819.8 (gal)
